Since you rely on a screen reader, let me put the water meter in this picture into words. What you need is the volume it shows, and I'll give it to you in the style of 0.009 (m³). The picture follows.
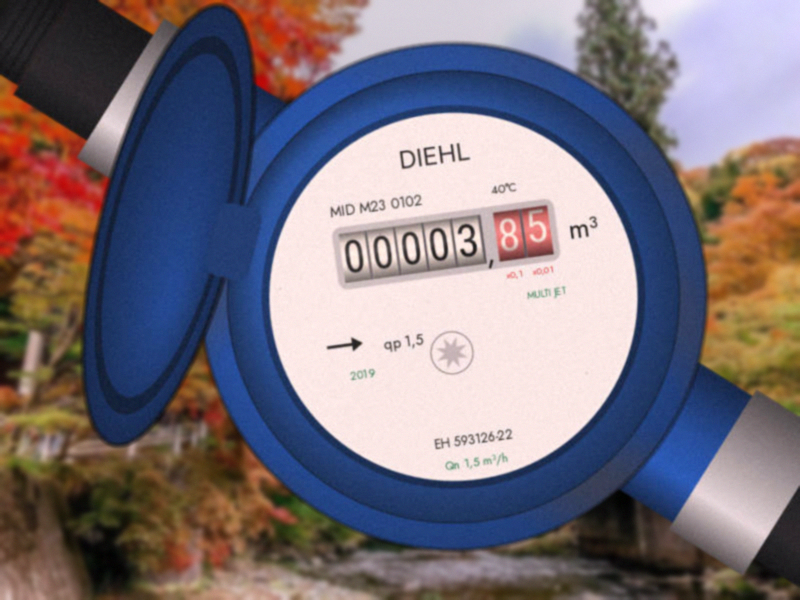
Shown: 3.85 (m³)
